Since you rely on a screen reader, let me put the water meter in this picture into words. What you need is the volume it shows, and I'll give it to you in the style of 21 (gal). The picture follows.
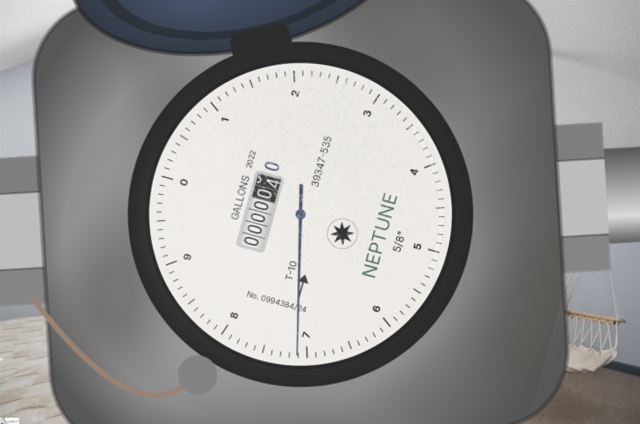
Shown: 37.1 (gal)
